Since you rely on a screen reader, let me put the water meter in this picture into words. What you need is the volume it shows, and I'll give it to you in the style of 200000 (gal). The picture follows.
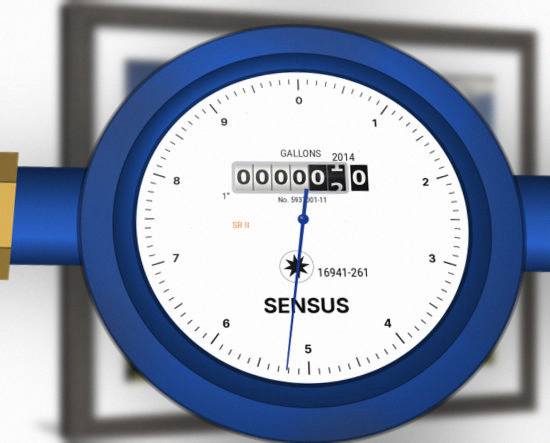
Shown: 15.2 (gal)
